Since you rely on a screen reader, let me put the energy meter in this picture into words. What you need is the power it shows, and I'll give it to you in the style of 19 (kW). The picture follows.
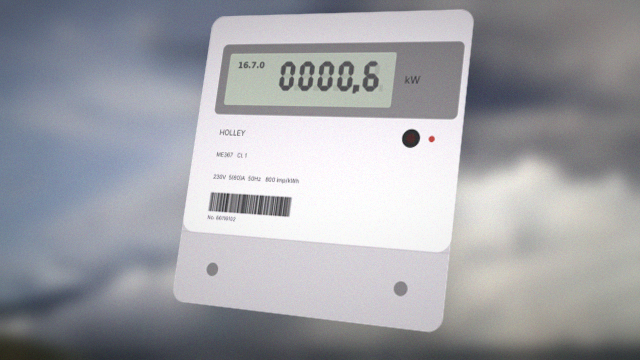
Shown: 0.6 (kW)
